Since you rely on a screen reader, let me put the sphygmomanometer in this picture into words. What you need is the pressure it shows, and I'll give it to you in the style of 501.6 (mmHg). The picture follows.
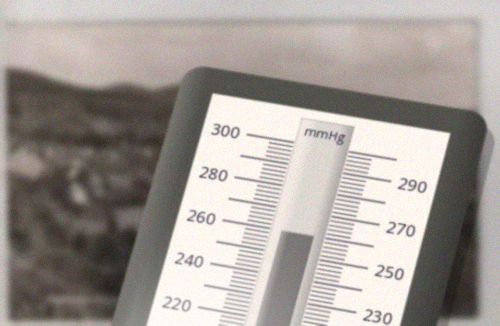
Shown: 260 (mmHg)
